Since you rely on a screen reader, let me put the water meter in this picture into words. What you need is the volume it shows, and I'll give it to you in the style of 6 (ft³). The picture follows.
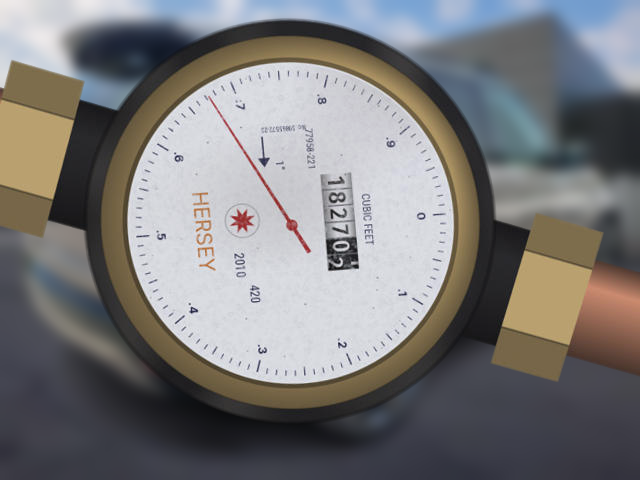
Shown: 182701.67 (ft³)
